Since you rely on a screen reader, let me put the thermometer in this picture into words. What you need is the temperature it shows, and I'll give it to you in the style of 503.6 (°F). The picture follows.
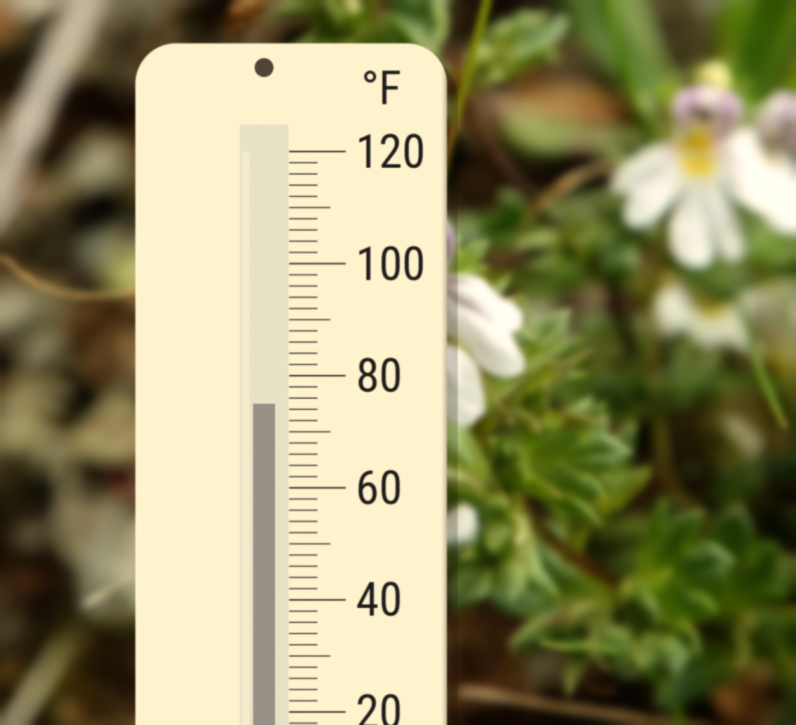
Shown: 75 (°F)
